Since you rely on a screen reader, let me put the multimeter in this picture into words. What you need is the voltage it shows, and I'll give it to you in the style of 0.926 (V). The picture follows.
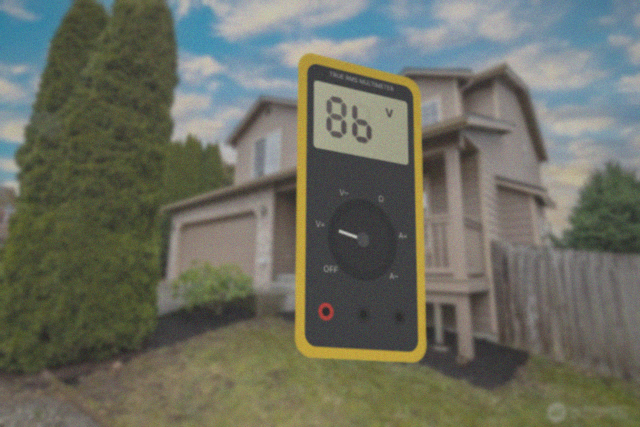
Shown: 86 (V)
